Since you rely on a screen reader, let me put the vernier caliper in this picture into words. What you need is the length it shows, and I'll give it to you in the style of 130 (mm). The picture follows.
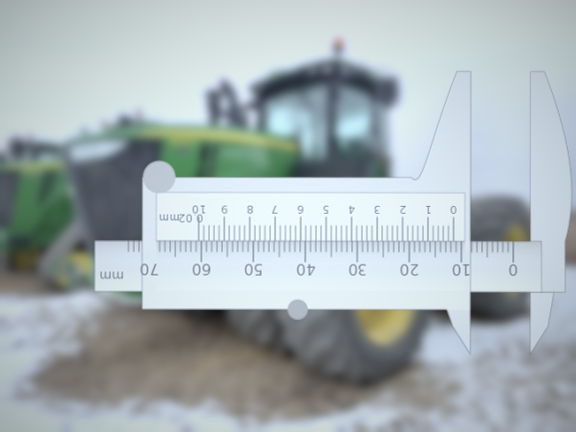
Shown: 11.5 (mm)
